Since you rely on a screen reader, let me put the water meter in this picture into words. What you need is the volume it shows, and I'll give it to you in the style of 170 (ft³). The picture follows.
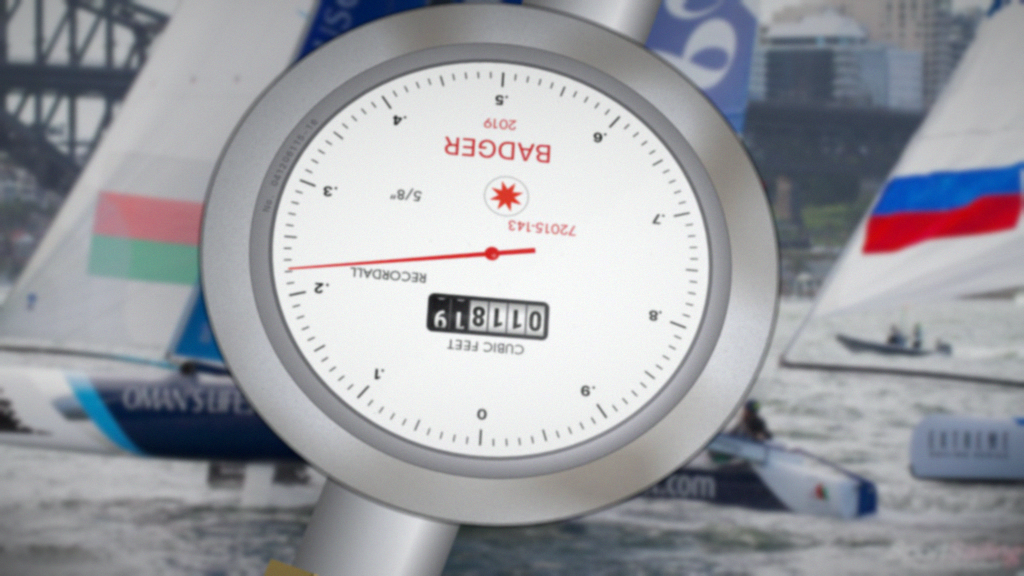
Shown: 11819.22 (ft³)
